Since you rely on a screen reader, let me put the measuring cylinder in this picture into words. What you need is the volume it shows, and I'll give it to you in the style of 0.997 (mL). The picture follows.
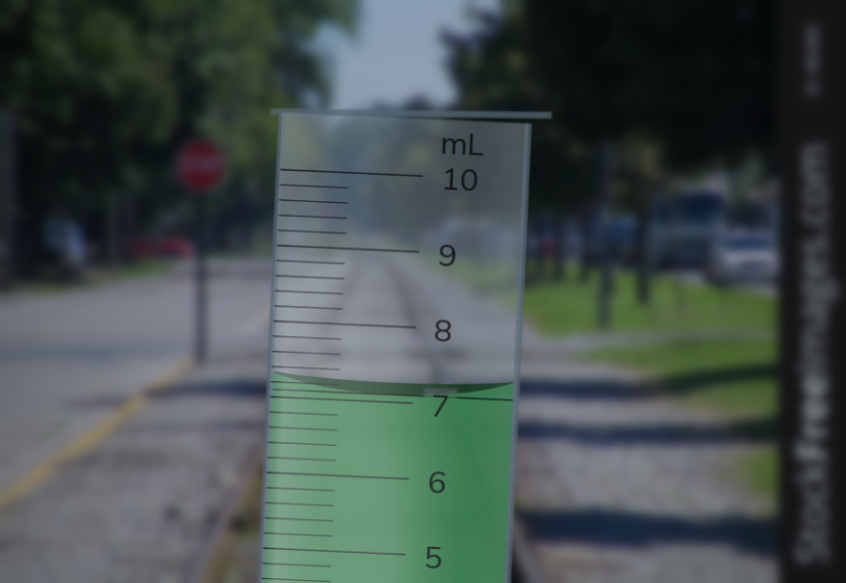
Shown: 7.1 (mL)
